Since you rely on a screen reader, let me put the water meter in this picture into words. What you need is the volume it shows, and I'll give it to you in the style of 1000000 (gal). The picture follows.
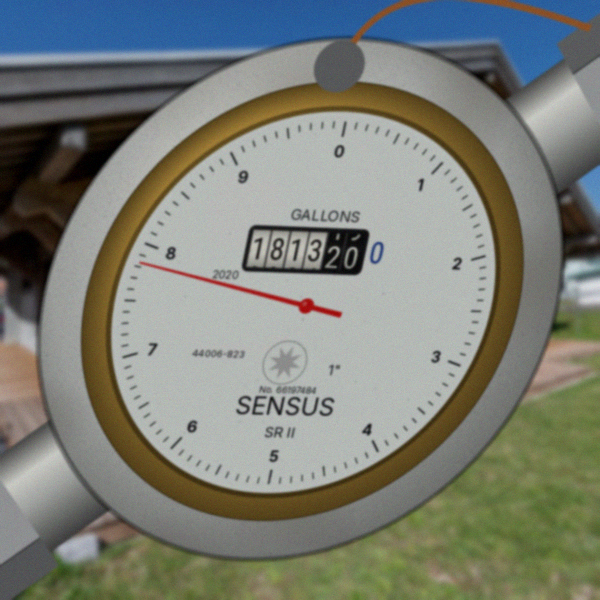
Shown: 1813197.8 (gal)
